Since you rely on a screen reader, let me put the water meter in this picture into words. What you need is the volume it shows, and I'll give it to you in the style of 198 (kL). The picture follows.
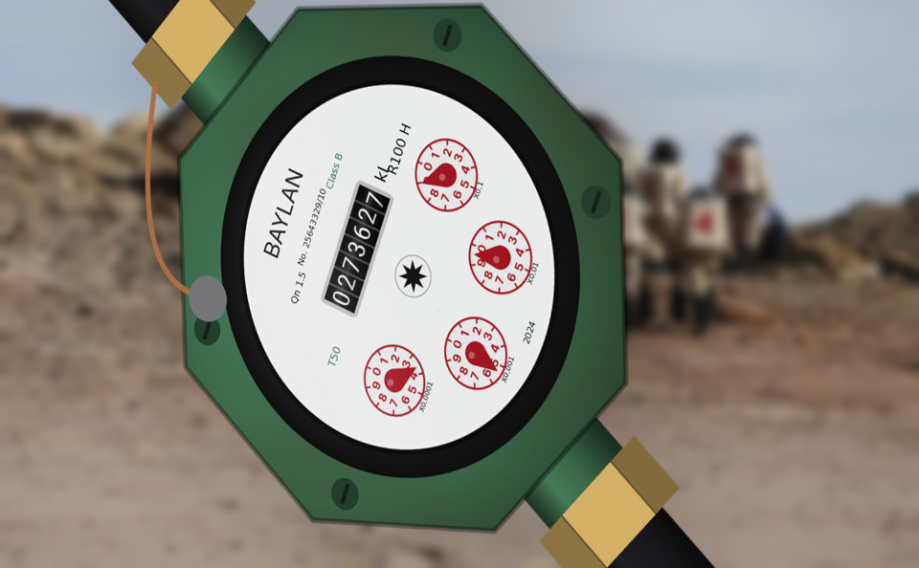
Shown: 273626.8953 (kL)
